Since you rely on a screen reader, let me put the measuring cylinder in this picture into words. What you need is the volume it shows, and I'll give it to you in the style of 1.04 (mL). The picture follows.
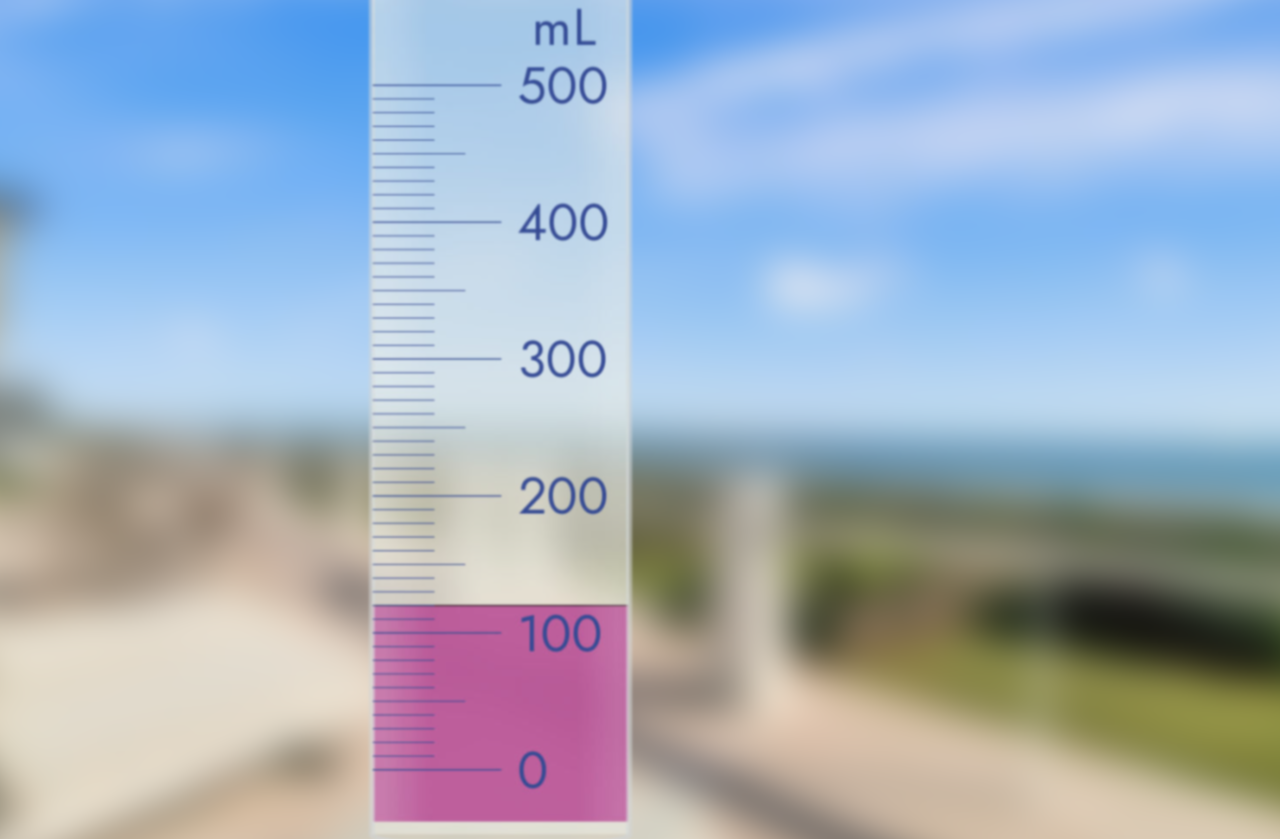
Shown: 120 (mL)
